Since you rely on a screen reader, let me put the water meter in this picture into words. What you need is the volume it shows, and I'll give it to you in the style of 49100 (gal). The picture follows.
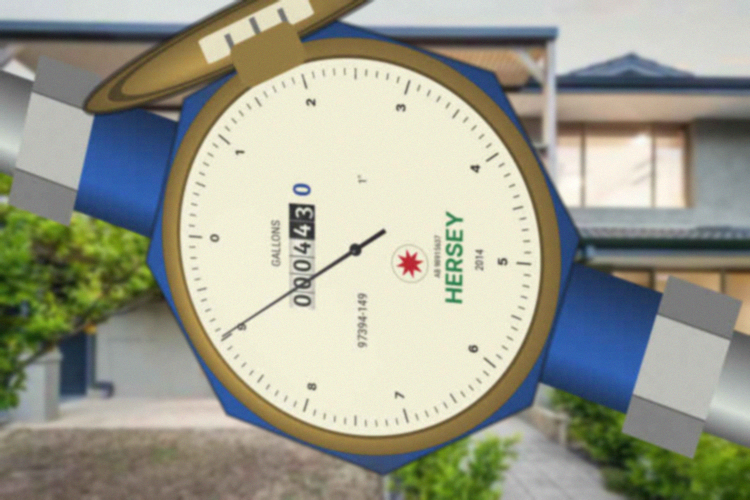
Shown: 4429.0 (gal)
